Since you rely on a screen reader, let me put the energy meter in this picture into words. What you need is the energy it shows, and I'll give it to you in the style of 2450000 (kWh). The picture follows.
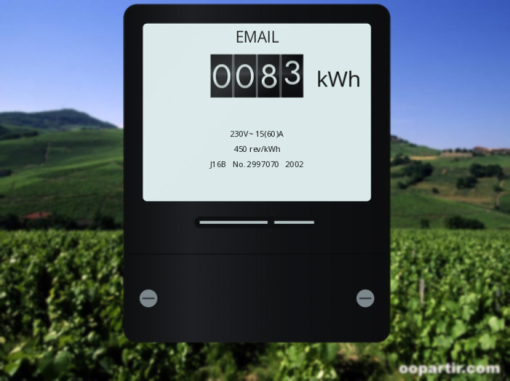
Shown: 83 (kWh)
